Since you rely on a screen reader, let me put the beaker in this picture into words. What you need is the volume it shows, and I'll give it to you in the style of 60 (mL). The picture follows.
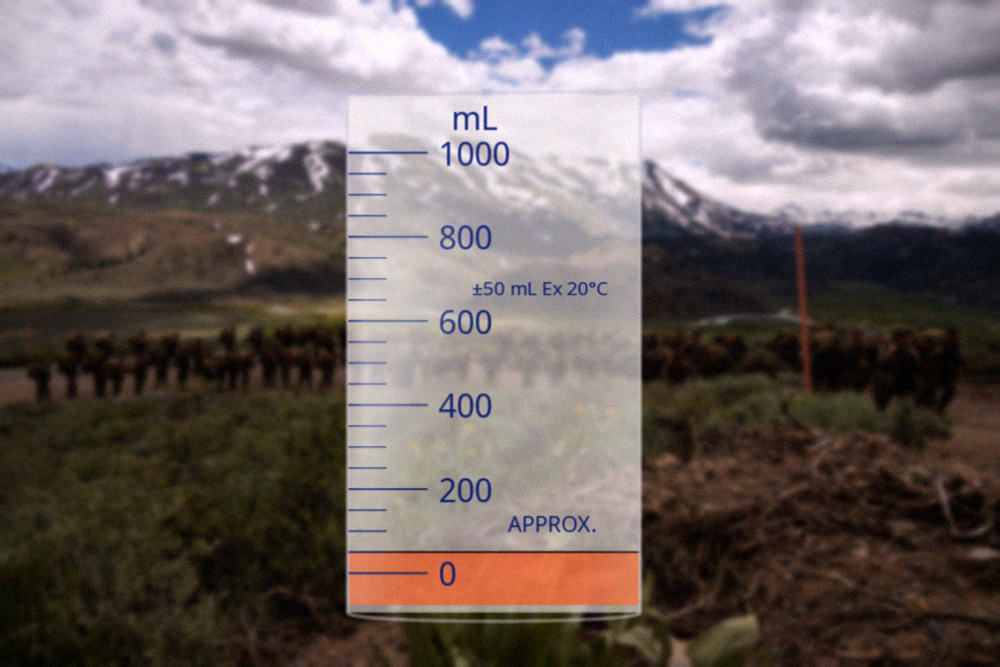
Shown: 50 (mL)
